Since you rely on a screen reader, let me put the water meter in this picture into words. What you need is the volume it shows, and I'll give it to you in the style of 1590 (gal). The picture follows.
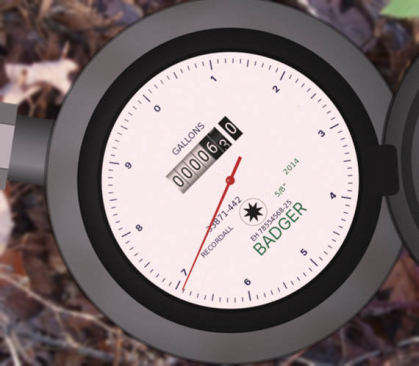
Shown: 626.9 (gal)
